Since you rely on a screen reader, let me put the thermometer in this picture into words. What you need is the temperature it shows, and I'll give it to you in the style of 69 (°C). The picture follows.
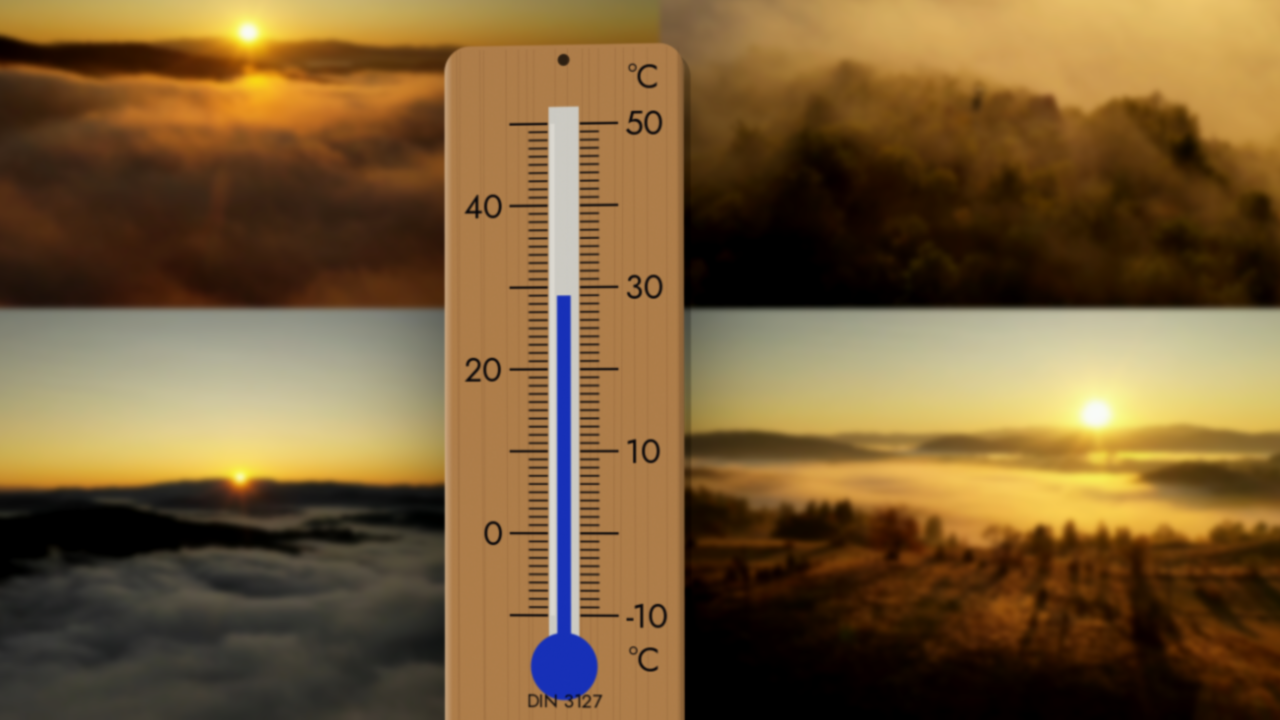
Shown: 29 (°C)
